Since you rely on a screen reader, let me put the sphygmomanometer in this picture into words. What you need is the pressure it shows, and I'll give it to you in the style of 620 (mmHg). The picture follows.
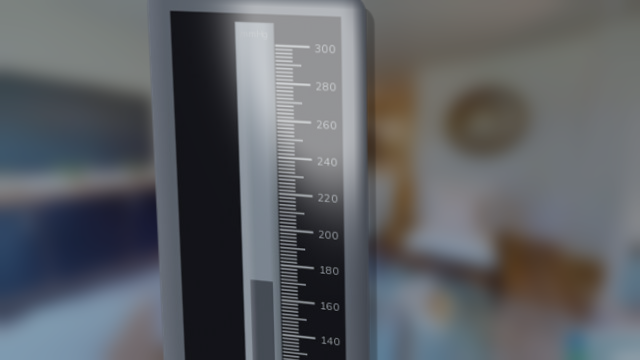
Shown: 170 (mmHg)
